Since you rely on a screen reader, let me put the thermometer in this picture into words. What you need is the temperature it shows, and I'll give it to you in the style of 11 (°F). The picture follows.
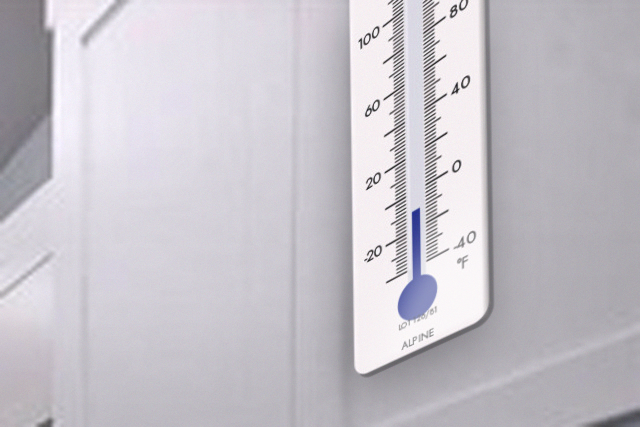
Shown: -10 (°F)
